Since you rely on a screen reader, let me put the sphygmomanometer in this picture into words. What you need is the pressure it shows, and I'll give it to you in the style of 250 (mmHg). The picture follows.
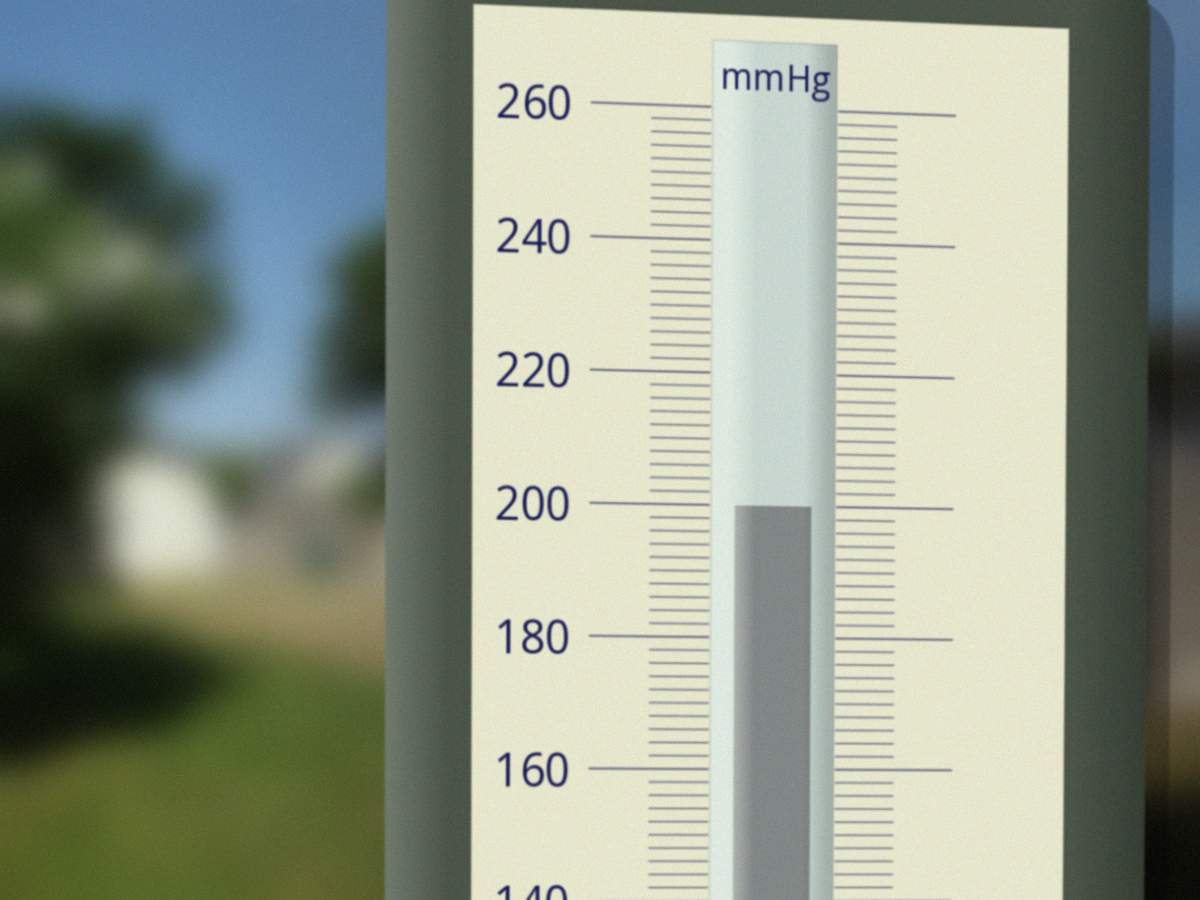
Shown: 200 (mmHg)
